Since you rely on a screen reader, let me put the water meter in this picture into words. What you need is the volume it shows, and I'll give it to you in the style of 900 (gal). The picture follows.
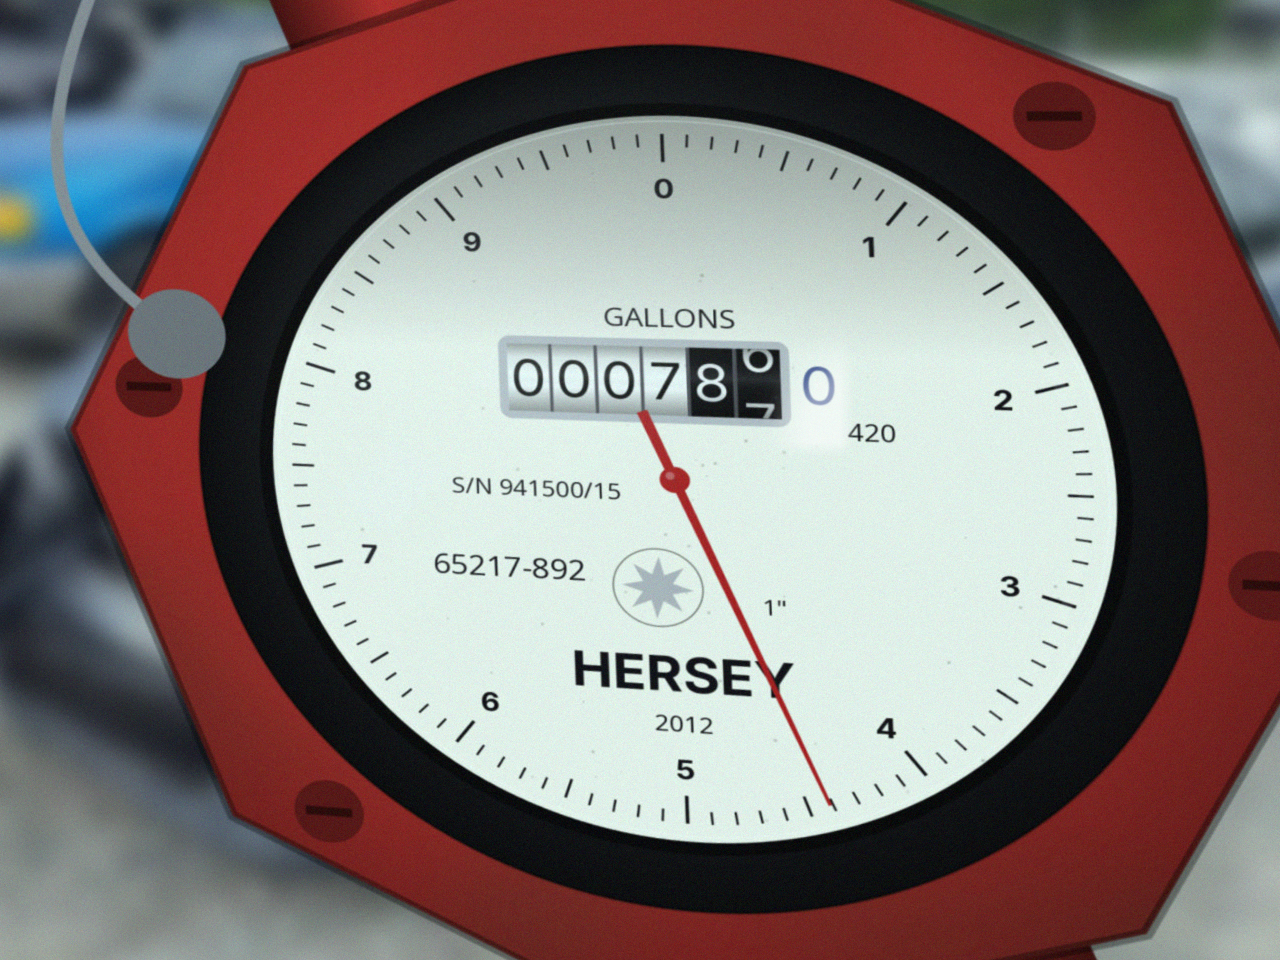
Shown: 7864.4 (gal)
